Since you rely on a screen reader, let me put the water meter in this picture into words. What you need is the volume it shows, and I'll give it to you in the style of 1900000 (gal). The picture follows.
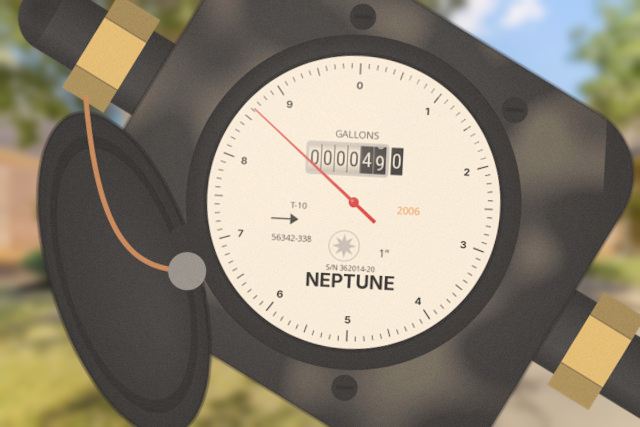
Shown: 488.6 (gal)
